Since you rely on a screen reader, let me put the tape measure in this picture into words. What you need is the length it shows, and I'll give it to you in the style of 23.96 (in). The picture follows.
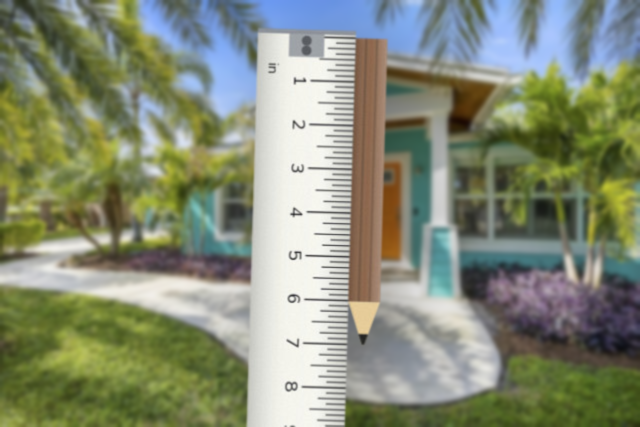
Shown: 7 (in)
